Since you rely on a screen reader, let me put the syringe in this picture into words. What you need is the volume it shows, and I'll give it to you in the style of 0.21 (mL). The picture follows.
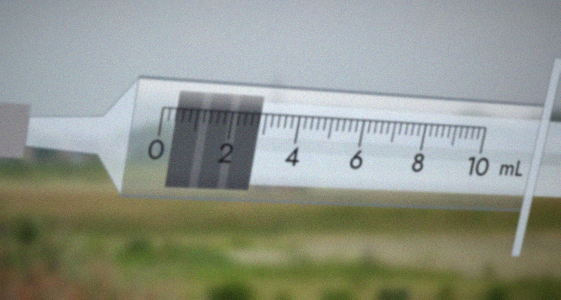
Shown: 0.4 (mL)
